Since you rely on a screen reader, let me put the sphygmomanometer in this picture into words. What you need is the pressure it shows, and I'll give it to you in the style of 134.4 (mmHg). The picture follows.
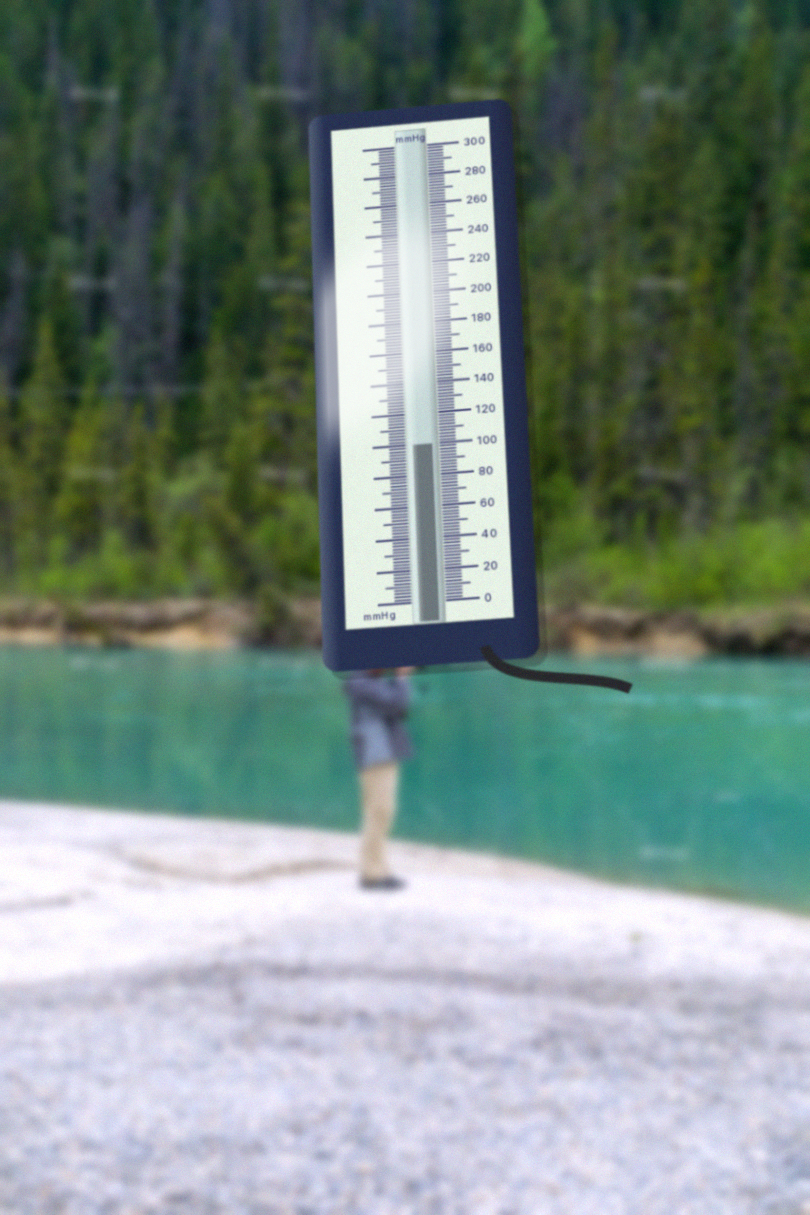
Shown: 100 (mmHg)
